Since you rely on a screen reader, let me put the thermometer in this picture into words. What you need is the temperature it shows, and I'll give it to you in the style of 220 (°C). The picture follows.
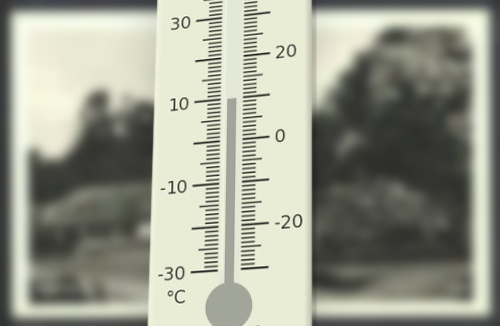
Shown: 10 (°C)
